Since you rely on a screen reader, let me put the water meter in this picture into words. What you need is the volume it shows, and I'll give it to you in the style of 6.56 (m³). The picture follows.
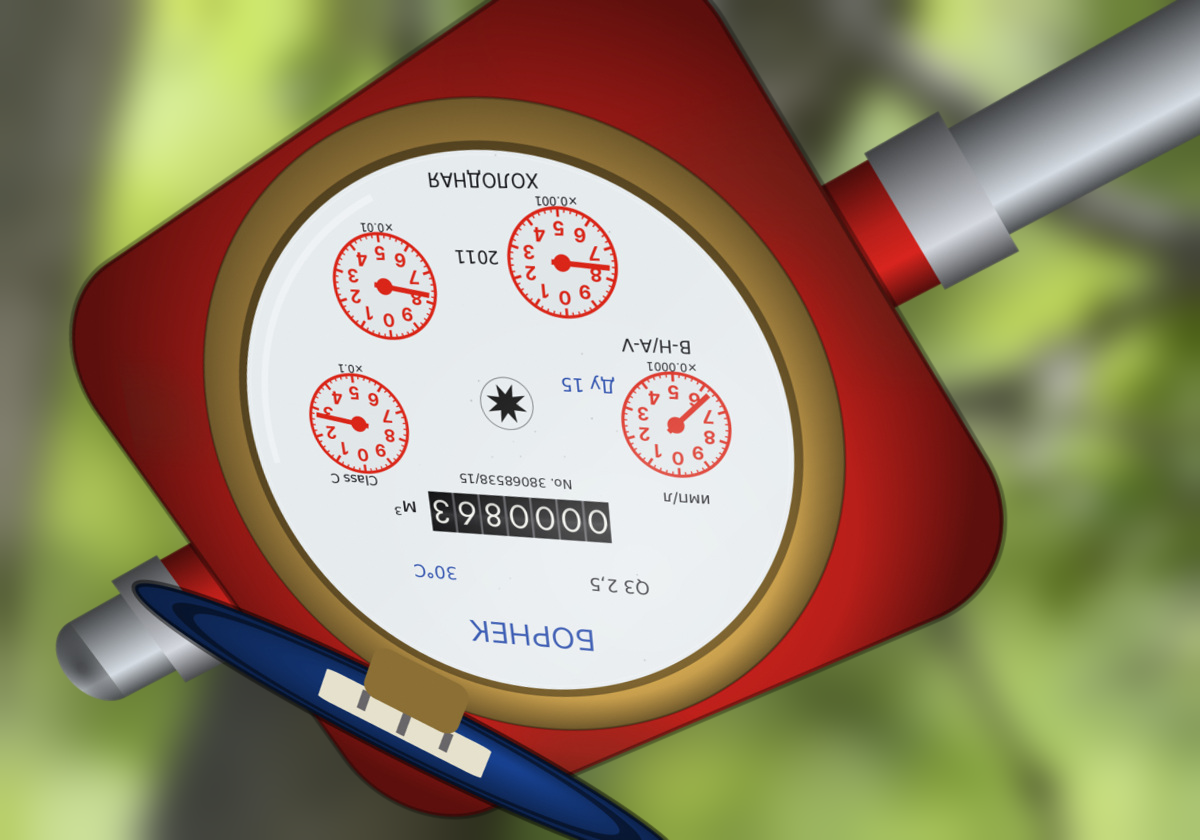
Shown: 863.2776 (m³)
